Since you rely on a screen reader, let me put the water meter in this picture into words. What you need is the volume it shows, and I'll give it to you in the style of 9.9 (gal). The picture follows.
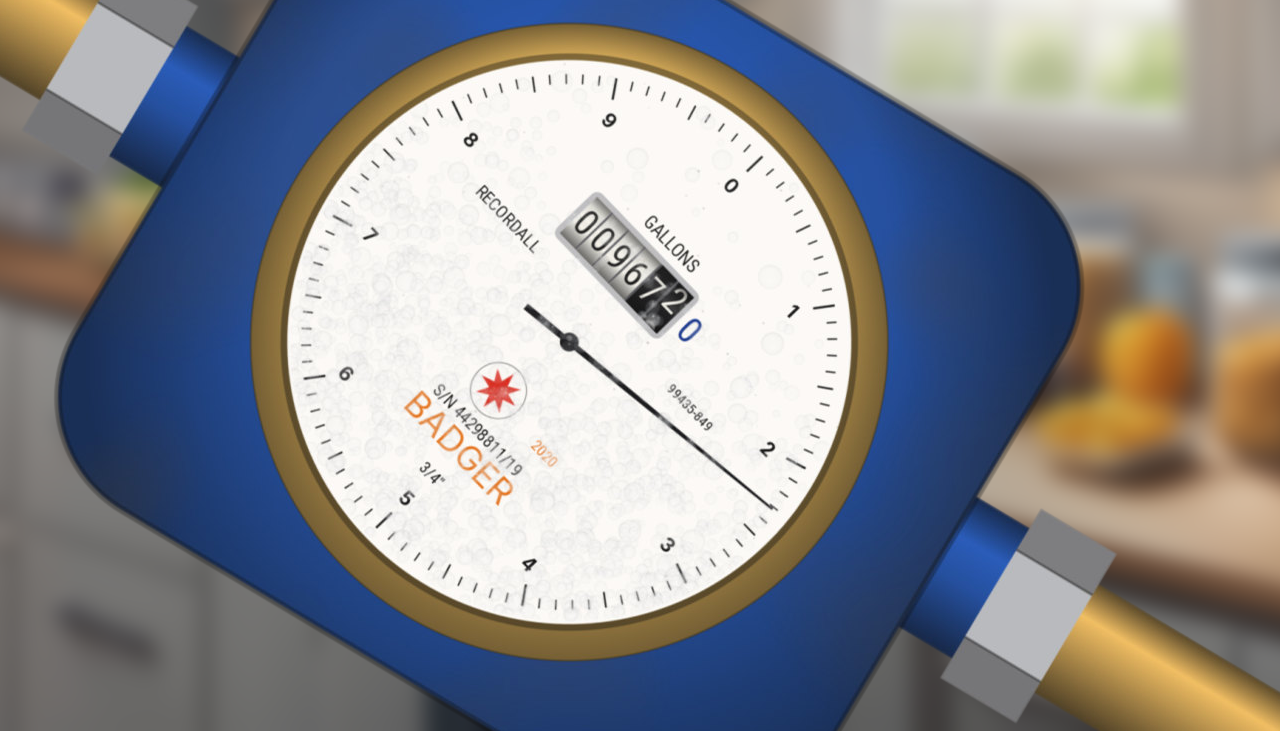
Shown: 96722.3 (gal)
